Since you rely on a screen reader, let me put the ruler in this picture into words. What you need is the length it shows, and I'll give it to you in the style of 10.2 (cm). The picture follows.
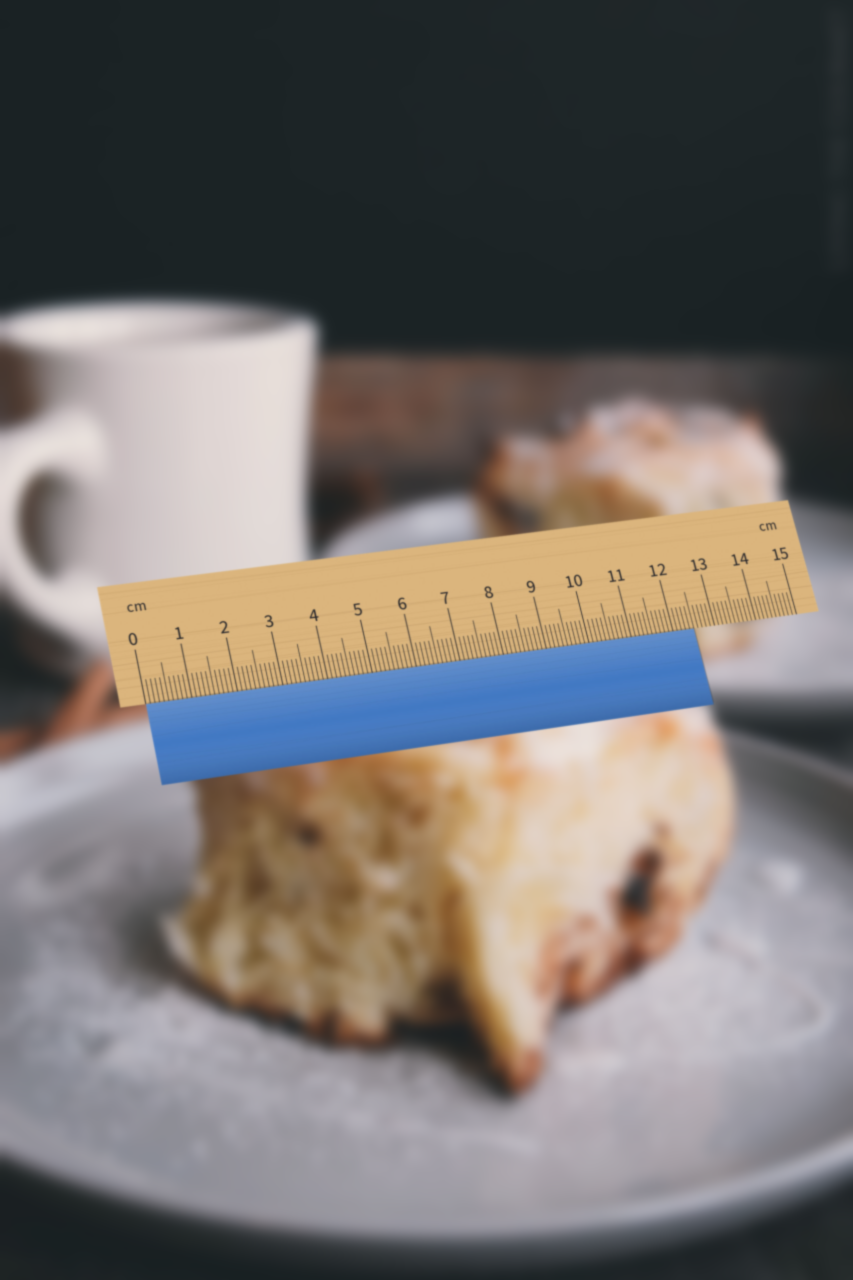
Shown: 12.5 (cm)
